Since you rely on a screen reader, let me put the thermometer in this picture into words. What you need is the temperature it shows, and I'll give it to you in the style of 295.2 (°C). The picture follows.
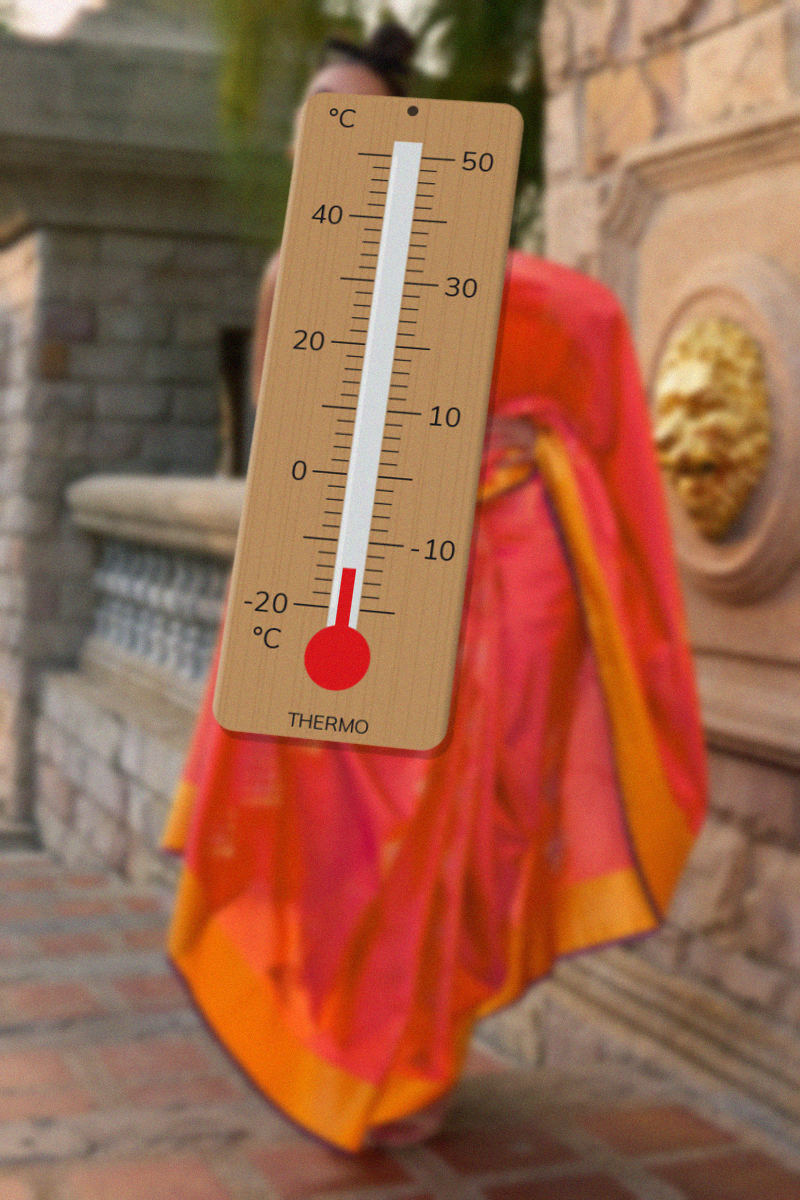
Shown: -14 (°C)
